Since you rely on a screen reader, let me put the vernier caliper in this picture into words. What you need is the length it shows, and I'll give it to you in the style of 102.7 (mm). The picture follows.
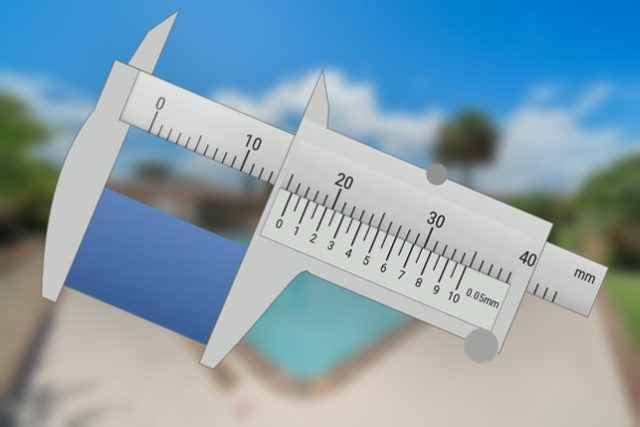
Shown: 15.6 (mm)
